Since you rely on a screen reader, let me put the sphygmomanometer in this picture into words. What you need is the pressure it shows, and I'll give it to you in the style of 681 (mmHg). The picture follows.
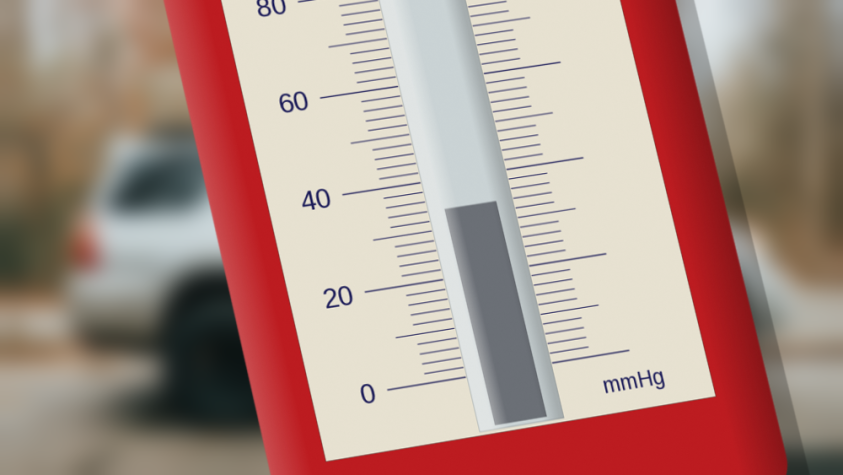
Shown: 34 (mmHg)
